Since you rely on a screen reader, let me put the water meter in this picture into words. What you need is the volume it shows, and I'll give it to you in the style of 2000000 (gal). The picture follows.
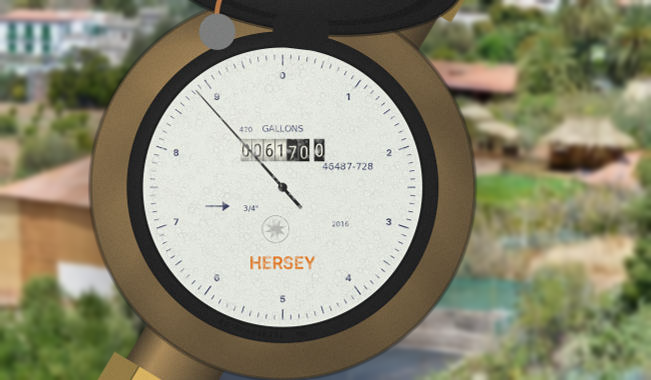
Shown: 61698.8 (gal)
